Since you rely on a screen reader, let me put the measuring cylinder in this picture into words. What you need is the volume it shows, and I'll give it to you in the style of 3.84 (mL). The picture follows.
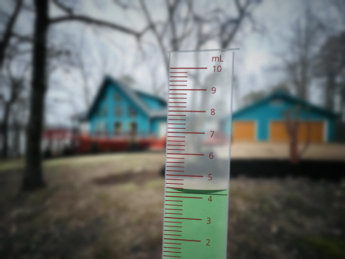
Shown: 4.2 (mL)
